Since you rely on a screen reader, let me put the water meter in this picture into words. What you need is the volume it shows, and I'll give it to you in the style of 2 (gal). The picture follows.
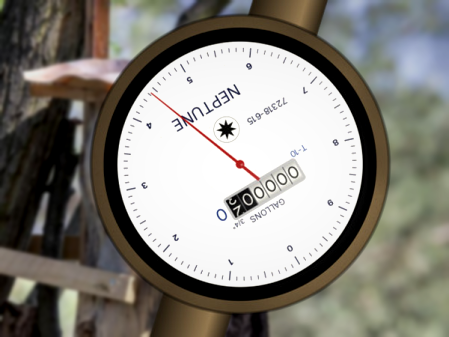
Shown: 24.4 (gal)
